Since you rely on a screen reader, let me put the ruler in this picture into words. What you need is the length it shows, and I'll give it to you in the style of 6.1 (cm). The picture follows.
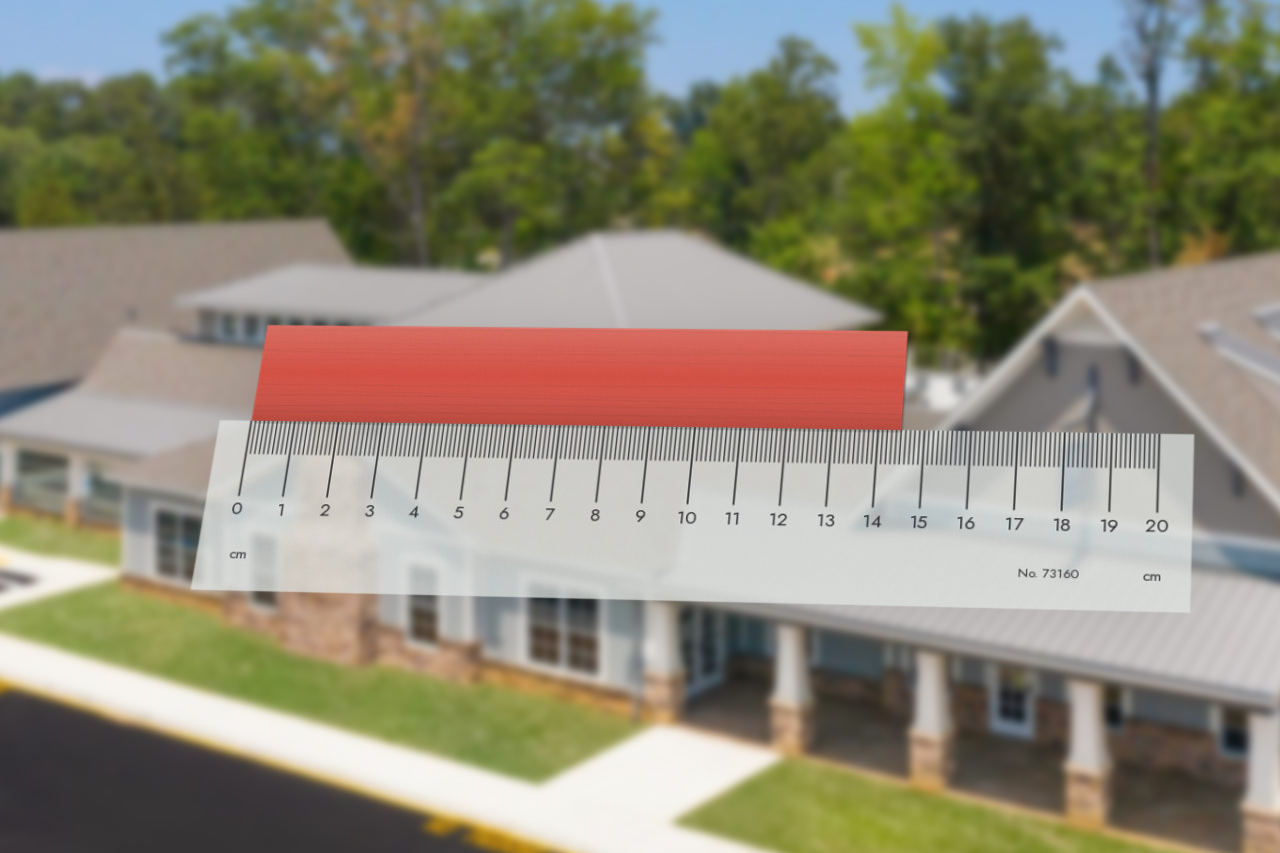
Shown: 14.5 (cm)
